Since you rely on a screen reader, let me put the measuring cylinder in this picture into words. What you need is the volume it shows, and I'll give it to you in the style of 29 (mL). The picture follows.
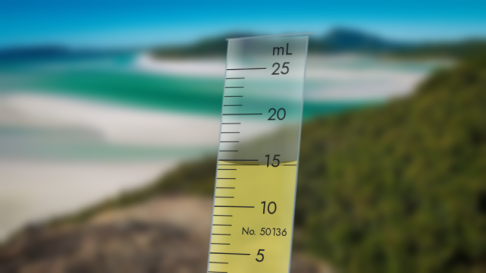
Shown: 14.5 (mL)
